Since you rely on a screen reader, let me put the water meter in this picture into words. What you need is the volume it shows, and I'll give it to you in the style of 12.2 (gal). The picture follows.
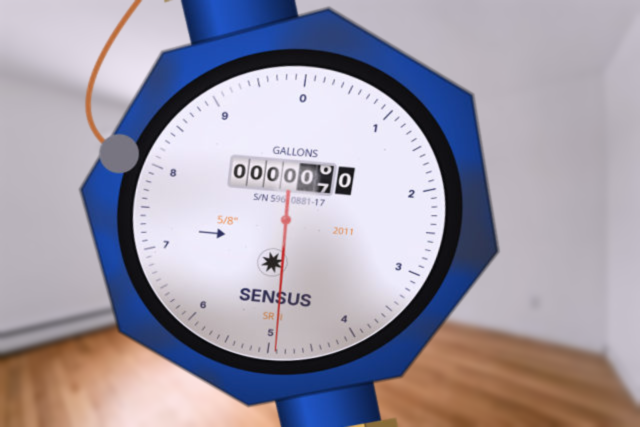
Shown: 64.9 (gal)
